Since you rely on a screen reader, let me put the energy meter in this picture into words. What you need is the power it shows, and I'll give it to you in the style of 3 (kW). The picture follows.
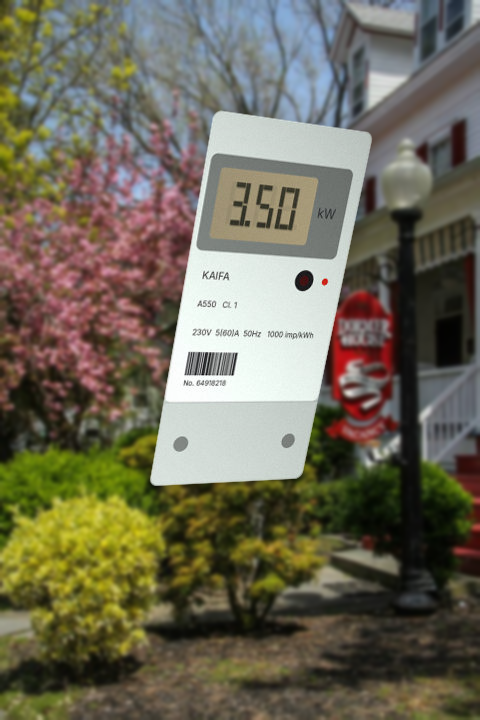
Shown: 3.50 (kW)
